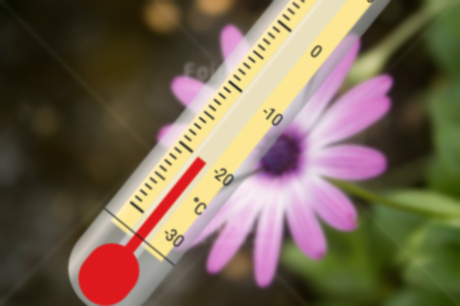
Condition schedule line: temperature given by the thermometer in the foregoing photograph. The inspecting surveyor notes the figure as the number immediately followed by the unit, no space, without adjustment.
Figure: -20°C
